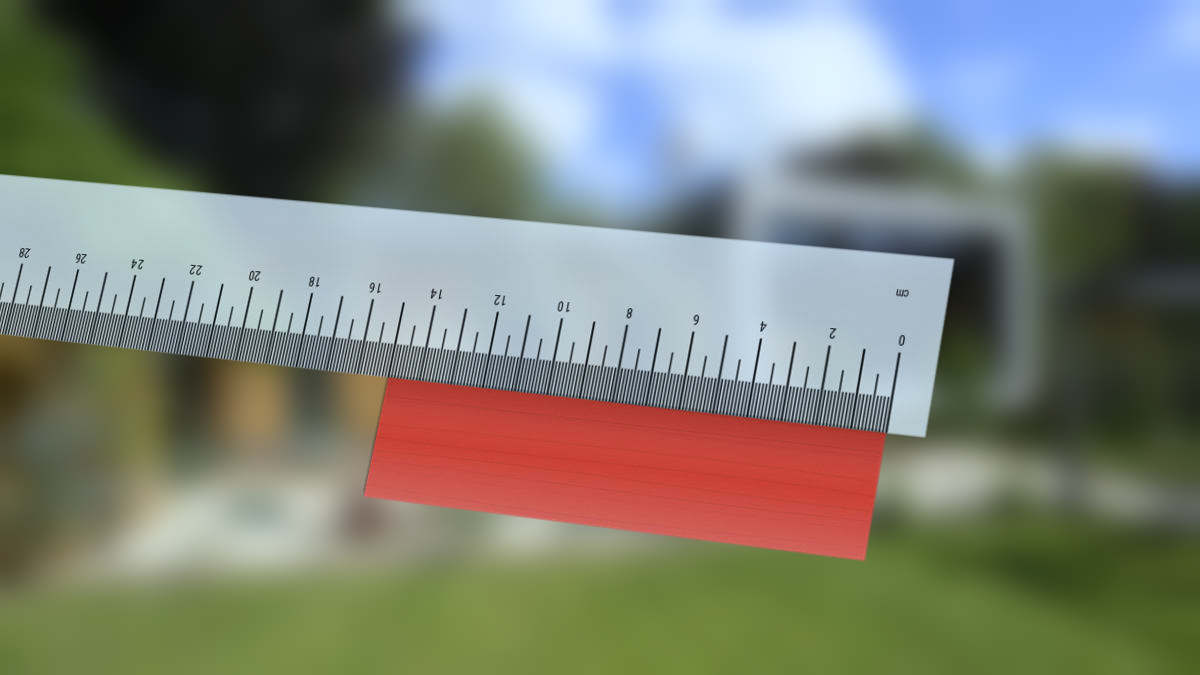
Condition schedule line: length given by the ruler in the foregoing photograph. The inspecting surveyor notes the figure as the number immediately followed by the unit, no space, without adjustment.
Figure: 15cm
